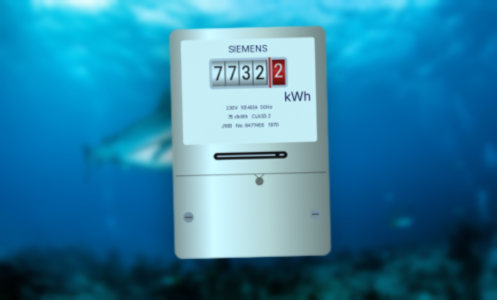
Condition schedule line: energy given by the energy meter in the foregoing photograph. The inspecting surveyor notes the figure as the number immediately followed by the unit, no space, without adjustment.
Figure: 7732.2kWh
